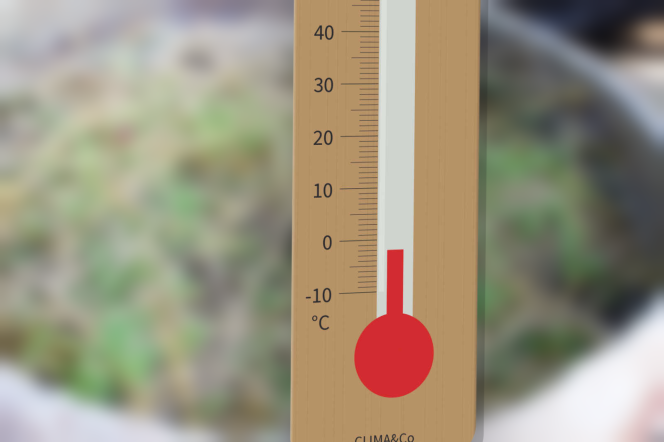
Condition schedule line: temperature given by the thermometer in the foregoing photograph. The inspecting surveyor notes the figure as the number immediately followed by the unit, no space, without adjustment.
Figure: -2°C
